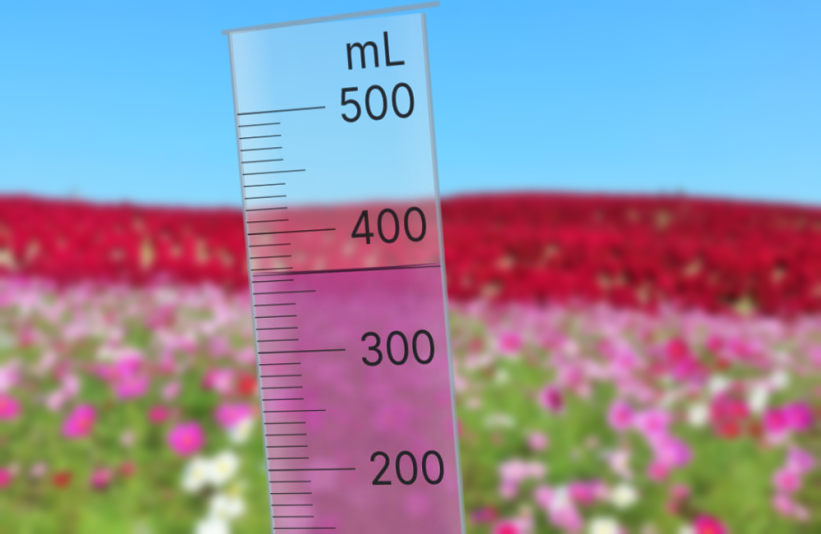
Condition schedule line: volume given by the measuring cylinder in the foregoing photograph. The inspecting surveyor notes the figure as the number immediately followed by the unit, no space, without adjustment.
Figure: 365mL
